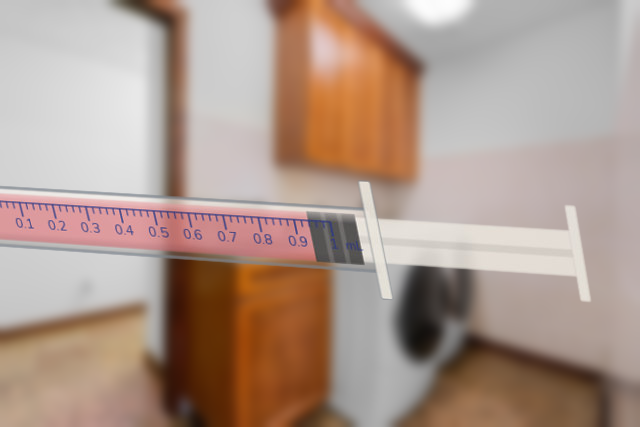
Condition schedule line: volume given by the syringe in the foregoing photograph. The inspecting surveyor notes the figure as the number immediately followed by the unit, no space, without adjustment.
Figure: 0.94mL
